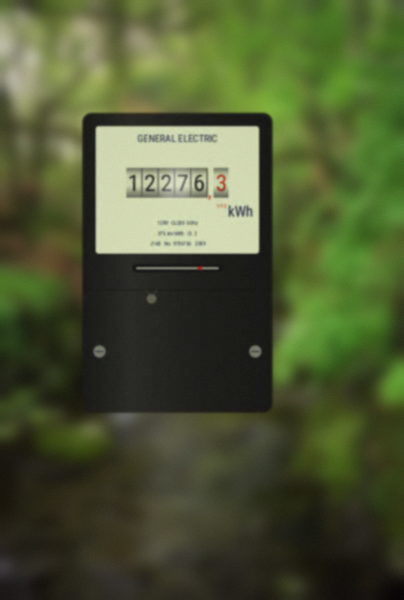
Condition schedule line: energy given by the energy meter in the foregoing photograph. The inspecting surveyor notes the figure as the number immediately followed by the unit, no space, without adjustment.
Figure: 12276.3kWh
